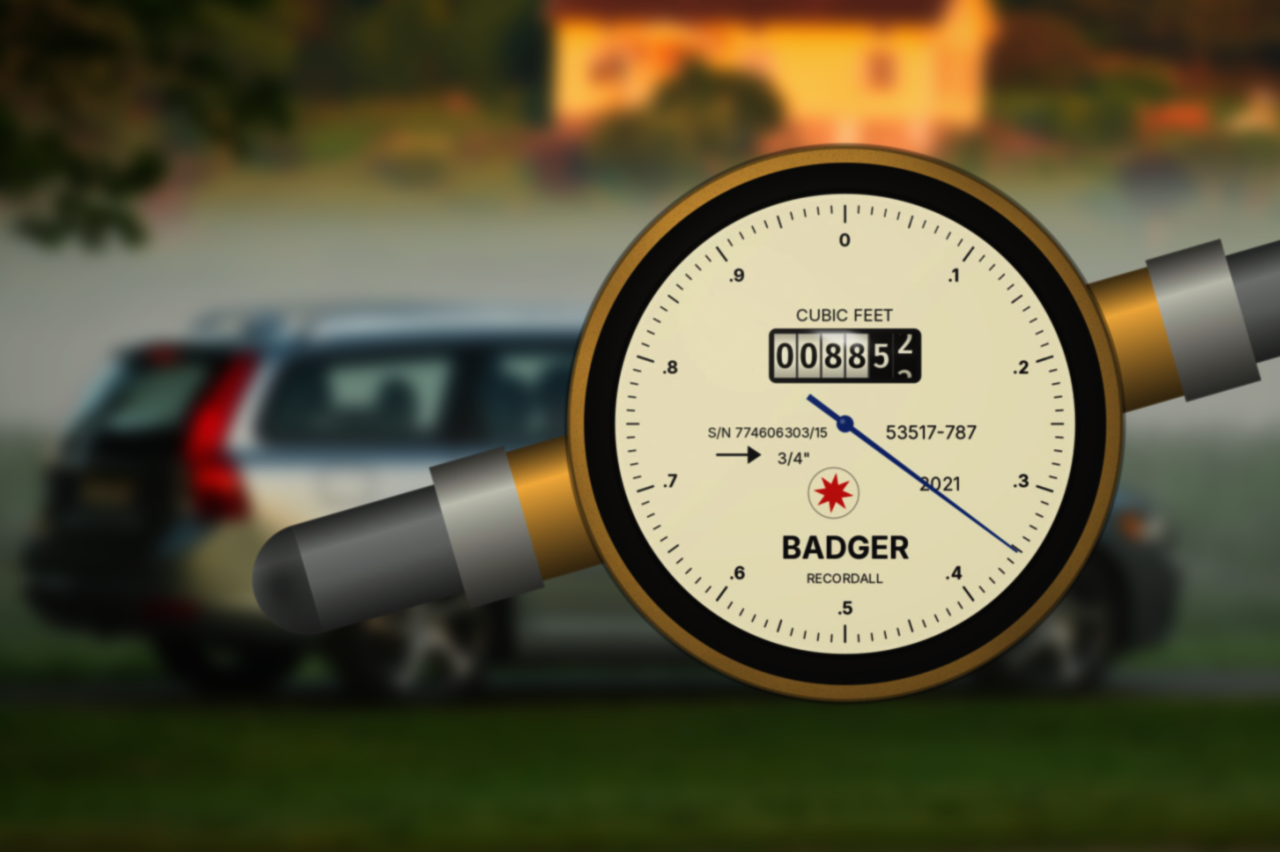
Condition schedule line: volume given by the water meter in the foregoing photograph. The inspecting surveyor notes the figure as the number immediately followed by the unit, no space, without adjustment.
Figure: 8852.35ft³
